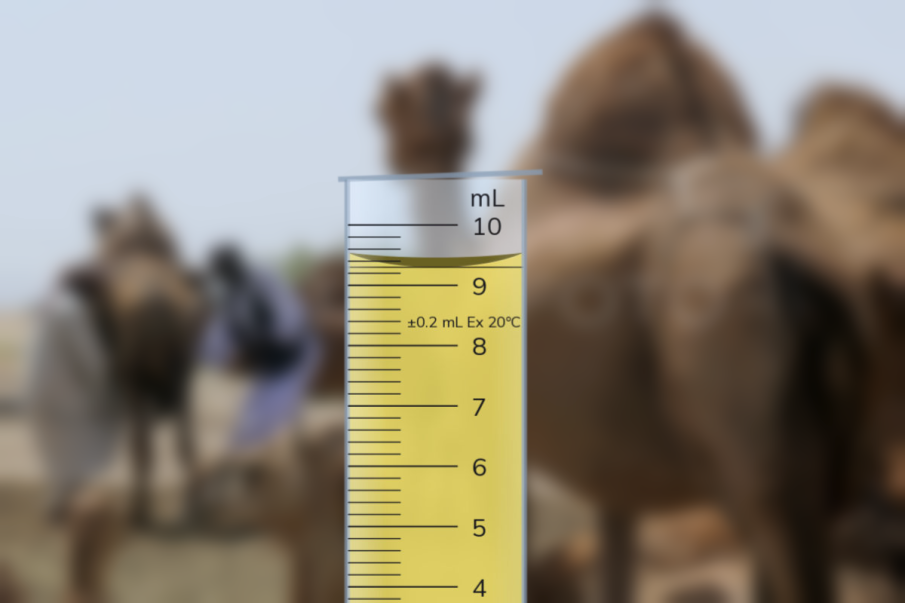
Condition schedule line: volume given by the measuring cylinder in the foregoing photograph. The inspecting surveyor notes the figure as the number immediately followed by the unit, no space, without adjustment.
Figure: 9.3mL
